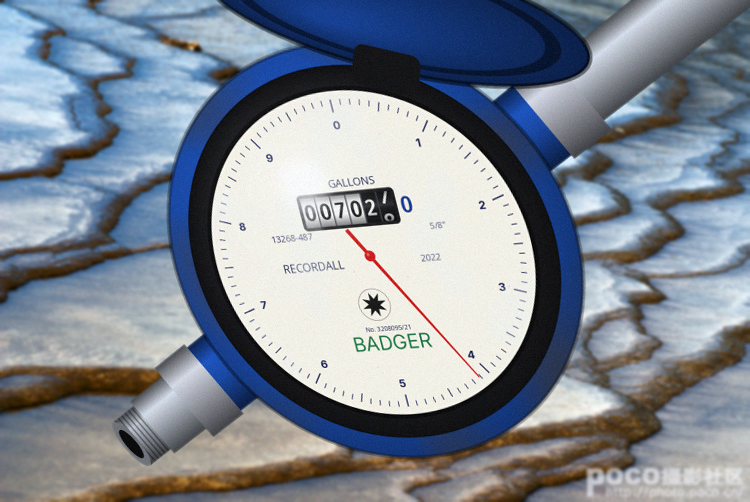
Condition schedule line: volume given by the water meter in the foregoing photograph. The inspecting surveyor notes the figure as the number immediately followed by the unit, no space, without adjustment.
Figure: 70274.1gal
